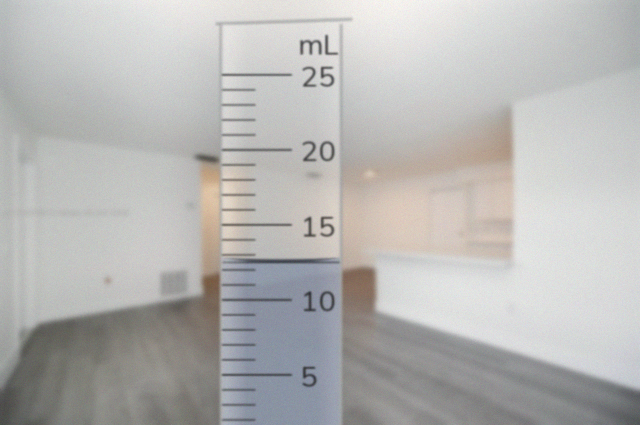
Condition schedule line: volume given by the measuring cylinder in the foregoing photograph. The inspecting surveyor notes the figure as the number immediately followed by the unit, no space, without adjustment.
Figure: 12.5mL
